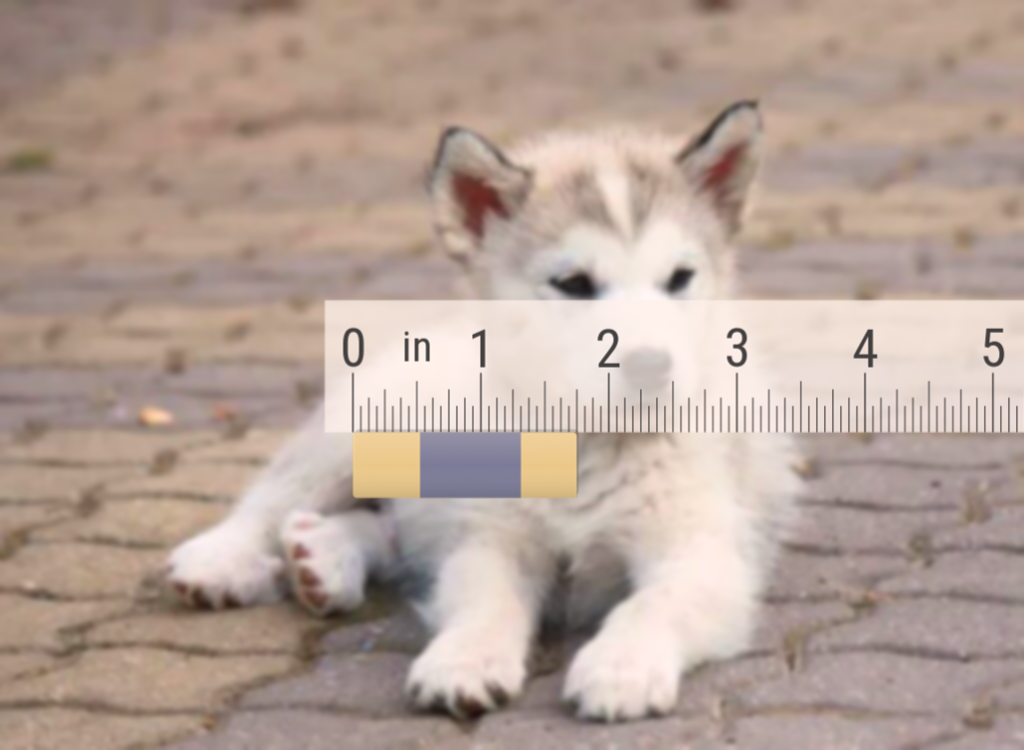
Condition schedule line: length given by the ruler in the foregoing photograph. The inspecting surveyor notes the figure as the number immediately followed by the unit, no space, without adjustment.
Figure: 1.75in
